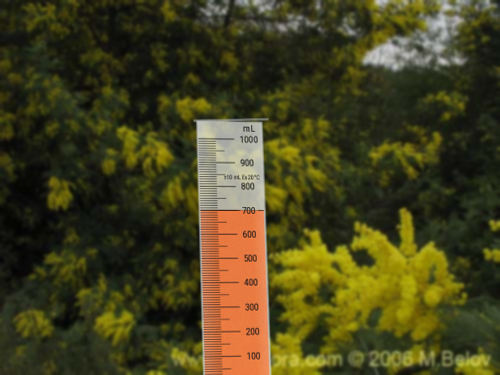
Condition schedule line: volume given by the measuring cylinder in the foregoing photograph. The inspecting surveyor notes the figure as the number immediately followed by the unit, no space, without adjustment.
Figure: 700mL
